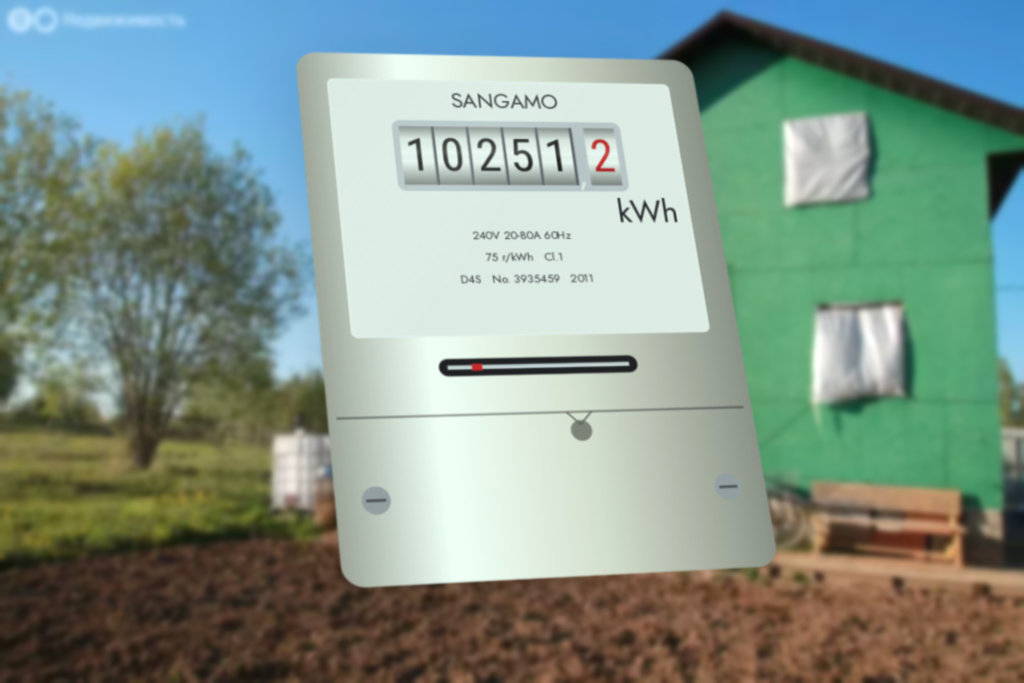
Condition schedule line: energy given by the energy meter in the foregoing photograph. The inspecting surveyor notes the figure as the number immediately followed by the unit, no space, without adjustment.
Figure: 10251.2kWh
